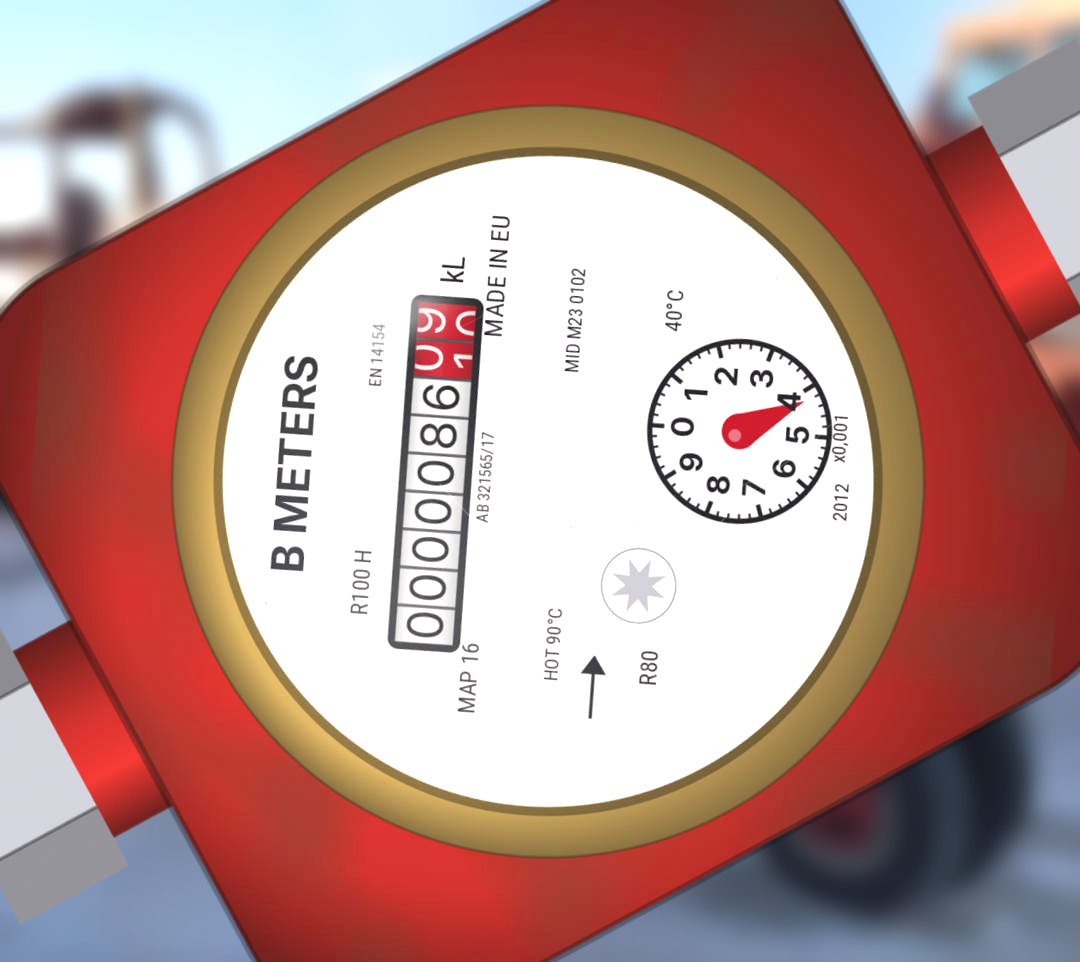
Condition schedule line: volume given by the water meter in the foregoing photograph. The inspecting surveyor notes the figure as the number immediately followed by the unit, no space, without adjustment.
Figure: 86.094kL
